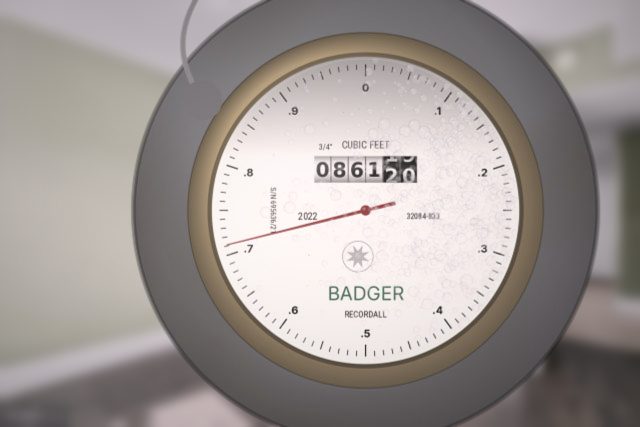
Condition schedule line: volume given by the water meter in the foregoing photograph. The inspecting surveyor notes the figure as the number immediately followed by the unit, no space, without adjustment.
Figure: 86119.71ft³
